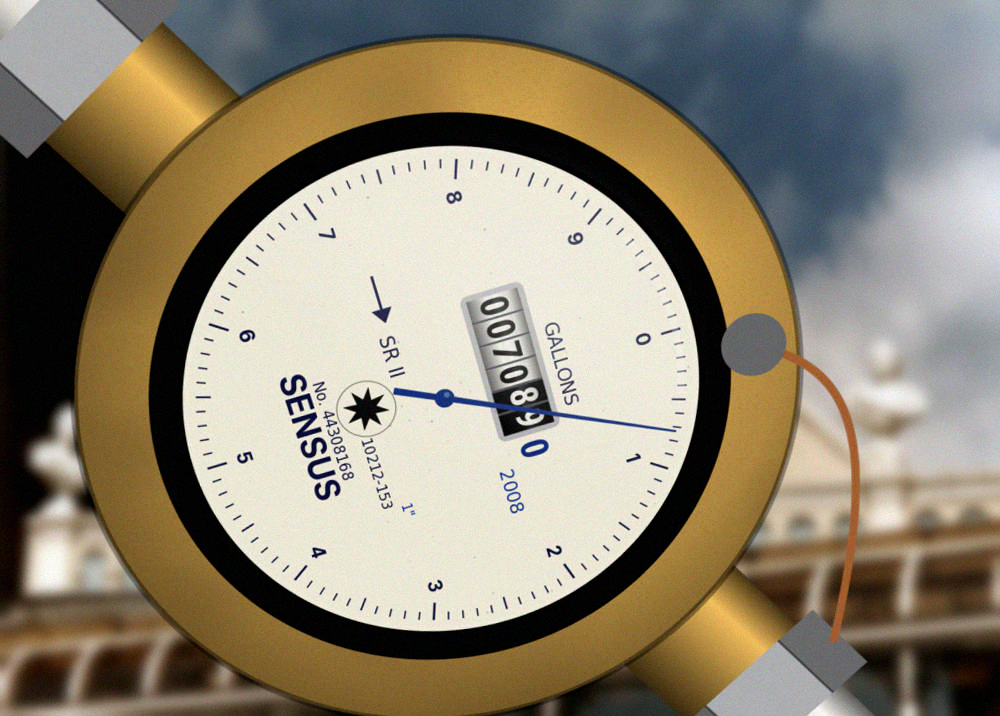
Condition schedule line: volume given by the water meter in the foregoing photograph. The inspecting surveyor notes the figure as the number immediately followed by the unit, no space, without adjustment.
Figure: 70890.7gal
